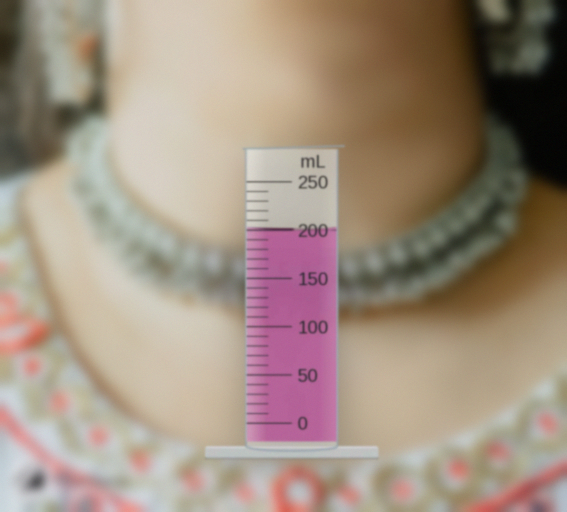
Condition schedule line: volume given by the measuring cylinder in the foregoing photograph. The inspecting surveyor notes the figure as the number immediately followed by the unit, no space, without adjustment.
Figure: 200mL
